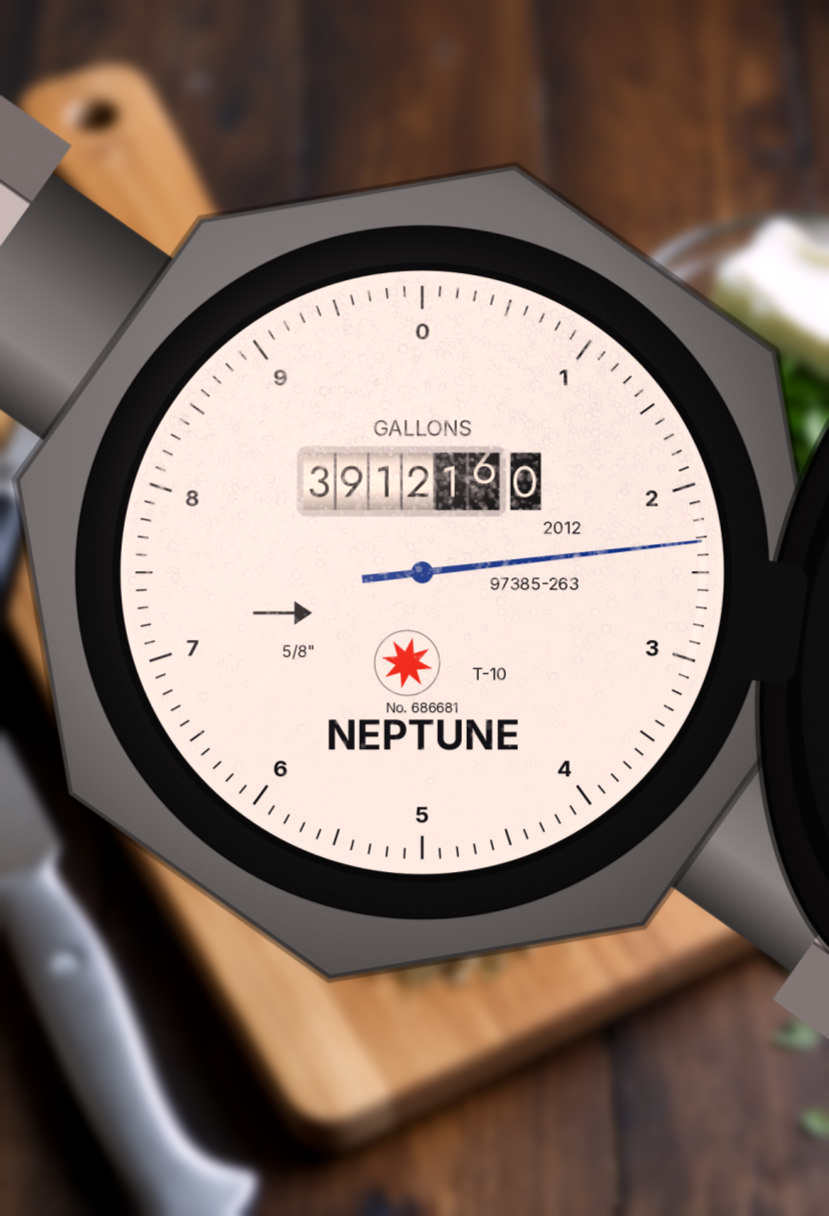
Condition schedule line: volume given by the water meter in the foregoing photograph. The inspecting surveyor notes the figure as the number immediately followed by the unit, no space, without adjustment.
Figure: 3912162.3gal
